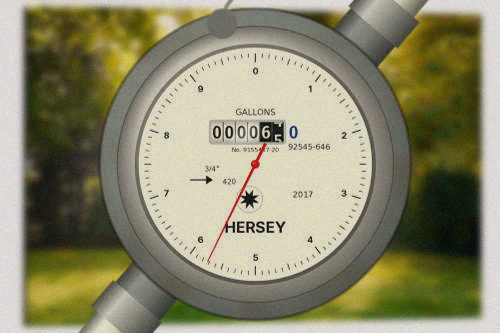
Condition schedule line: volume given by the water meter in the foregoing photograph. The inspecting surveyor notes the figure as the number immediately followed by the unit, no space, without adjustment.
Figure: 645.7gal
